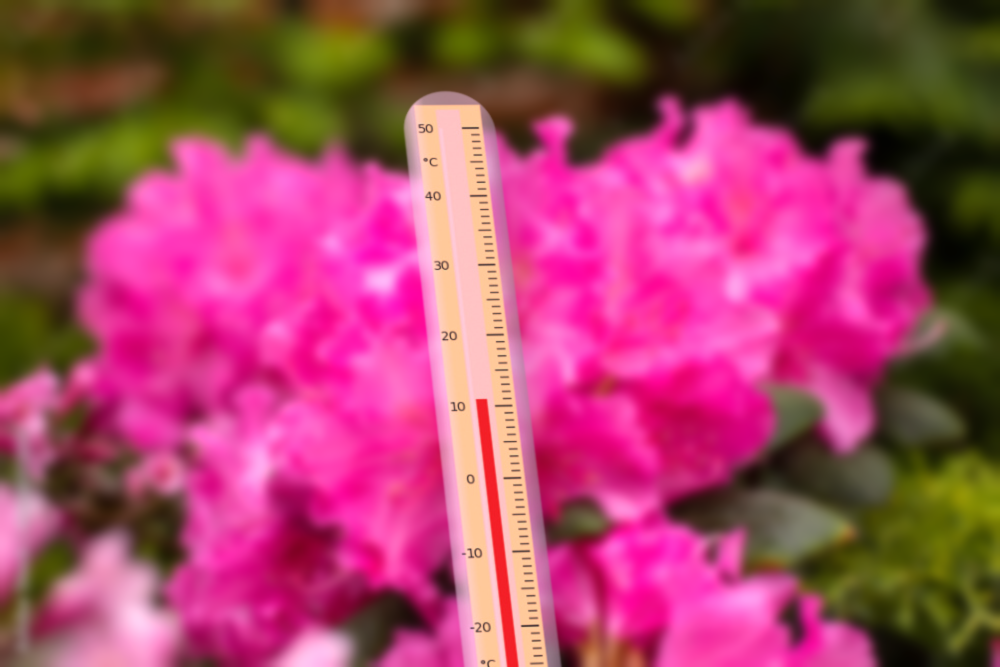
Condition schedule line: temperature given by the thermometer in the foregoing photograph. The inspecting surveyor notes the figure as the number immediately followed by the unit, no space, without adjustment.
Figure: 11°C
